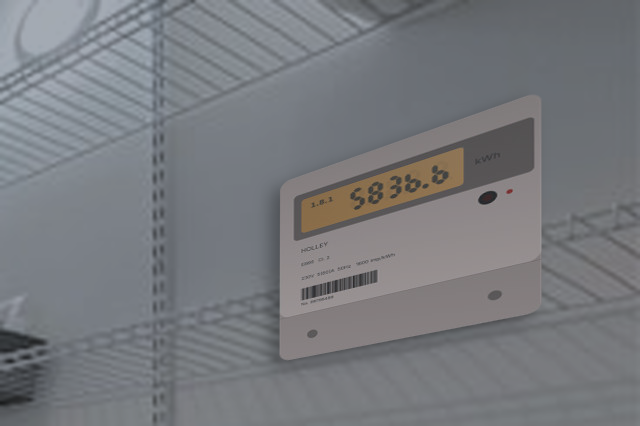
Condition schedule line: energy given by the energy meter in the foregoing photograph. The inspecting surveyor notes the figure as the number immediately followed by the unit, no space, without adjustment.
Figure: 5836.6kWh
